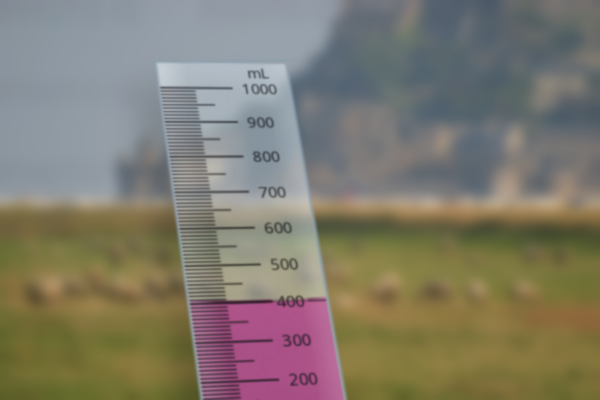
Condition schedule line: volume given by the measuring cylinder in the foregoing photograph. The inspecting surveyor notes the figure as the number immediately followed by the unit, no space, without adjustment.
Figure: 400mL
